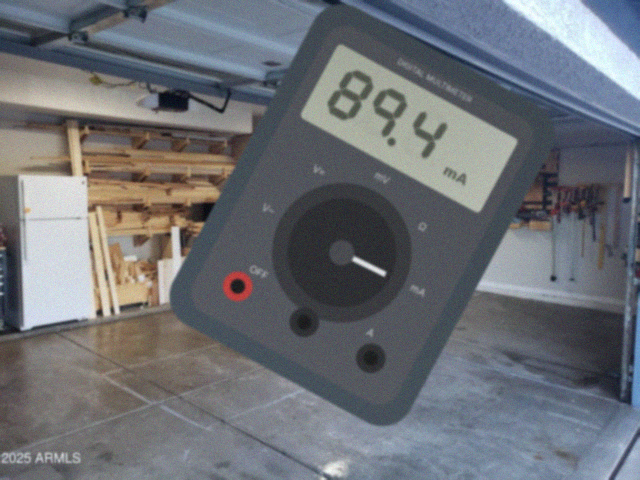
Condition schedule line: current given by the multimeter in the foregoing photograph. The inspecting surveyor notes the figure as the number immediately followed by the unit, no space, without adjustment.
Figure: 89.4mA
